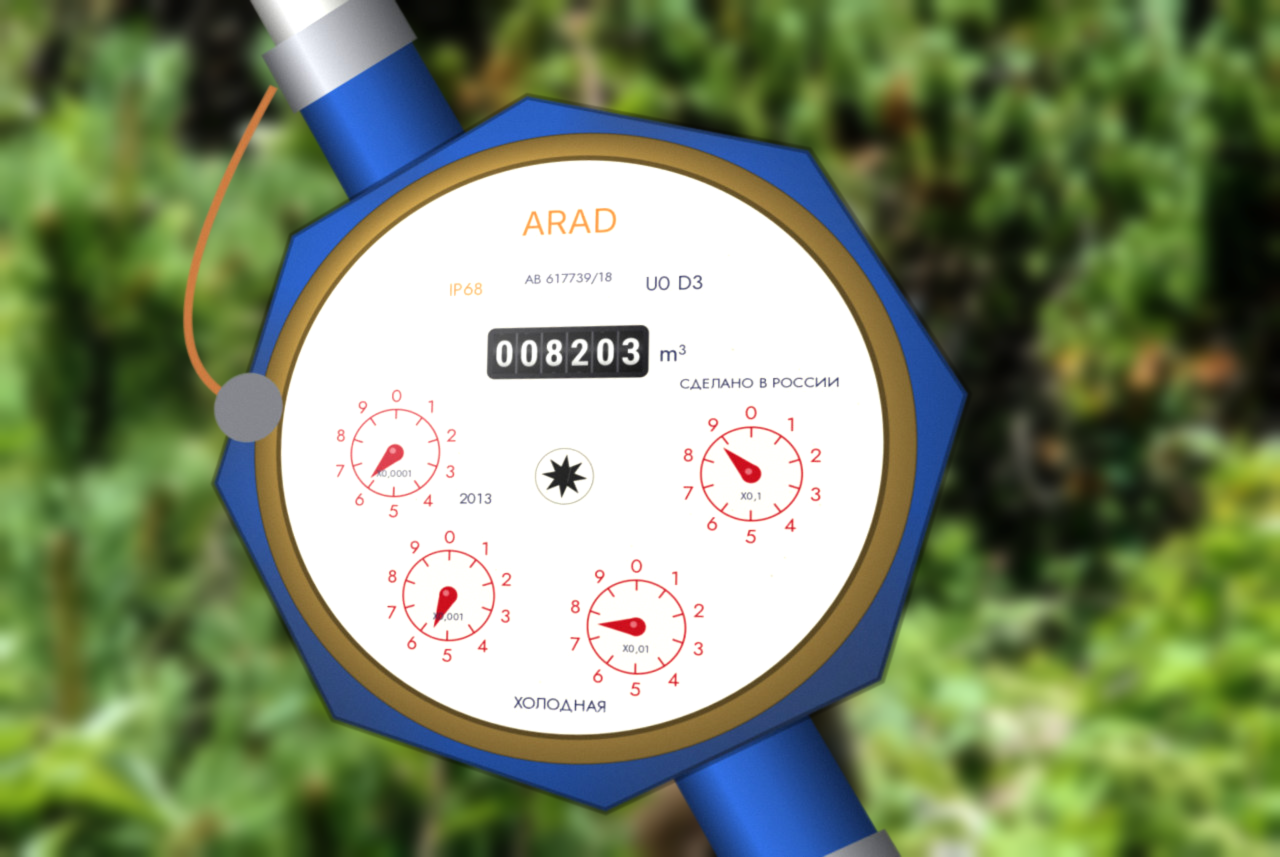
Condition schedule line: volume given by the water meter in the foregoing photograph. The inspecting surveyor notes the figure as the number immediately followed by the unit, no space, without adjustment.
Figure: 8203.8756m³
